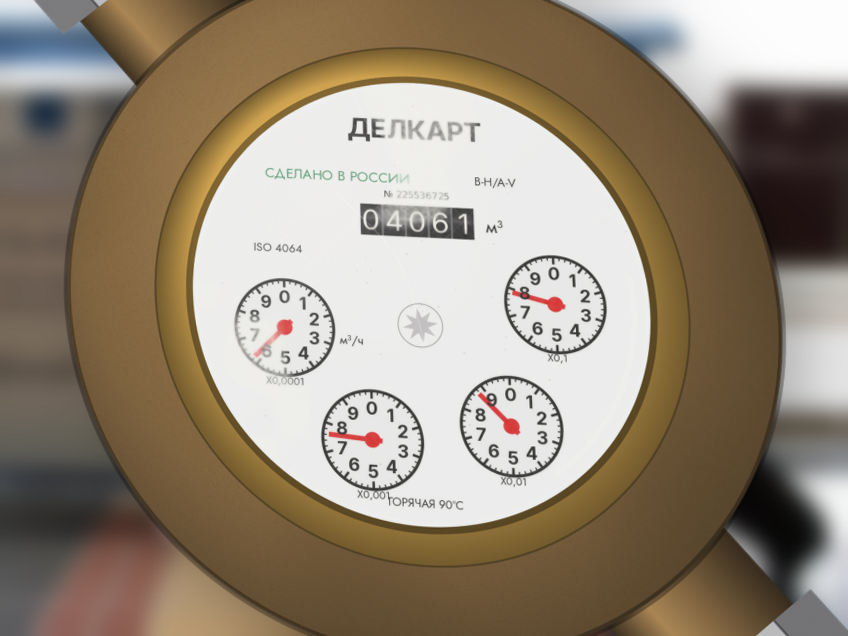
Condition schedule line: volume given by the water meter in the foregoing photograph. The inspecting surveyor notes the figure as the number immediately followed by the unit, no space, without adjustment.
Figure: 4061.7876m³
